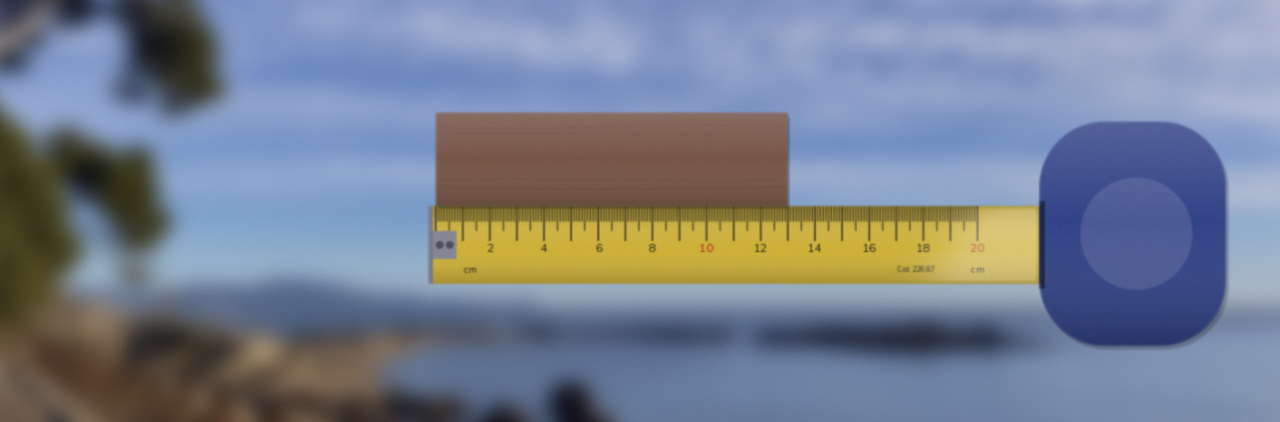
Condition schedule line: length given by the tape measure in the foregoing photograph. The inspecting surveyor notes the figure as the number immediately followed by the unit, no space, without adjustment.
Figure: 13cm
